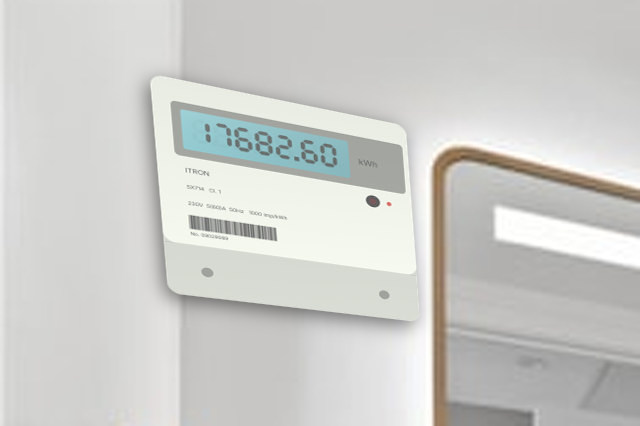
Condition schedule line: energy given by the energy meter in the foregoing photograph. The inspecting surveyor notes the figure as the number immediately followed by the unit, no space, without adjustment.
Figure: 17682.60kWh
